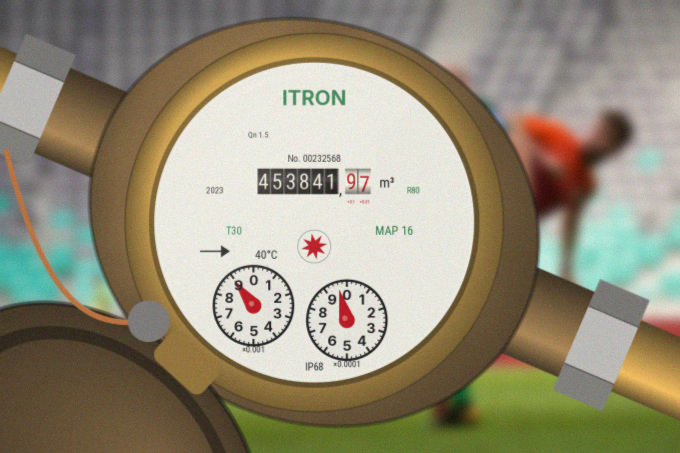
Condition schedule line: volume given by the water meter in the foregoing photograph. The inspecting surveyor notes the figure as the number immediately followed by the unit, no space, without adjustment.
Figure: 453841.9689m³
